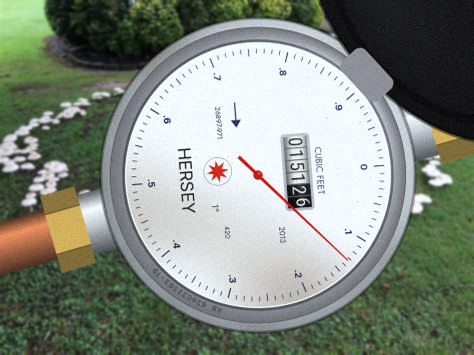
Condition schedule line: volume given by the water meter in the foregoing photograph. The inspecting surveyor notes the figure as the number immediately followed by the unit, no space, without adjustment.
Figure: 15126.13ft³
